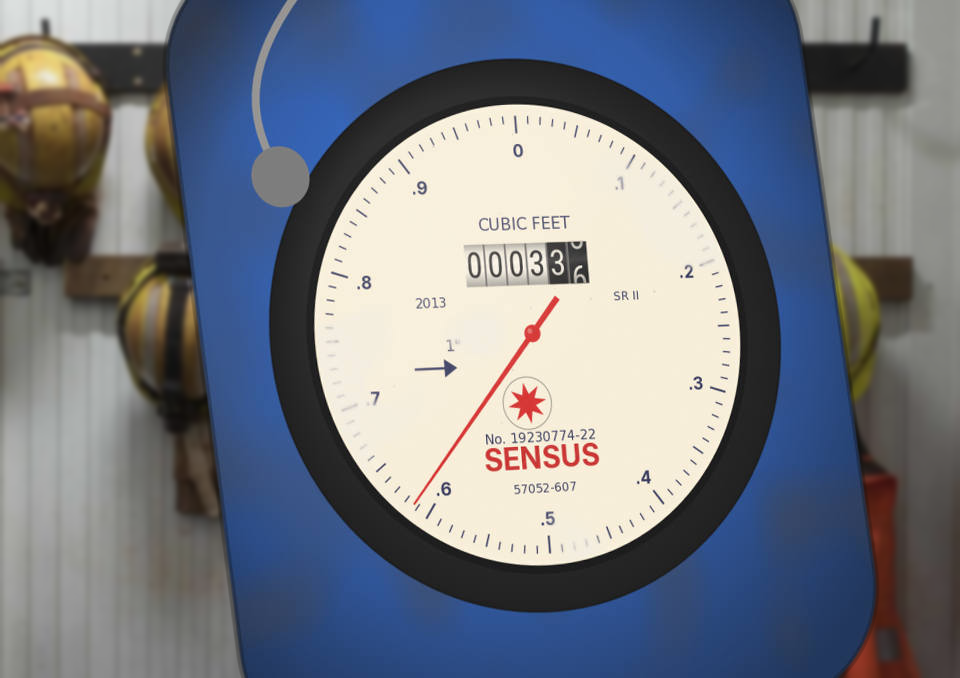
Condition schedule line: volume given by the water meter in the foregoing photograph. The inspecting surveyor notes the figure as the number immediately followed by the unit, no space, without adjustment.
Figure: 335.61ft³
